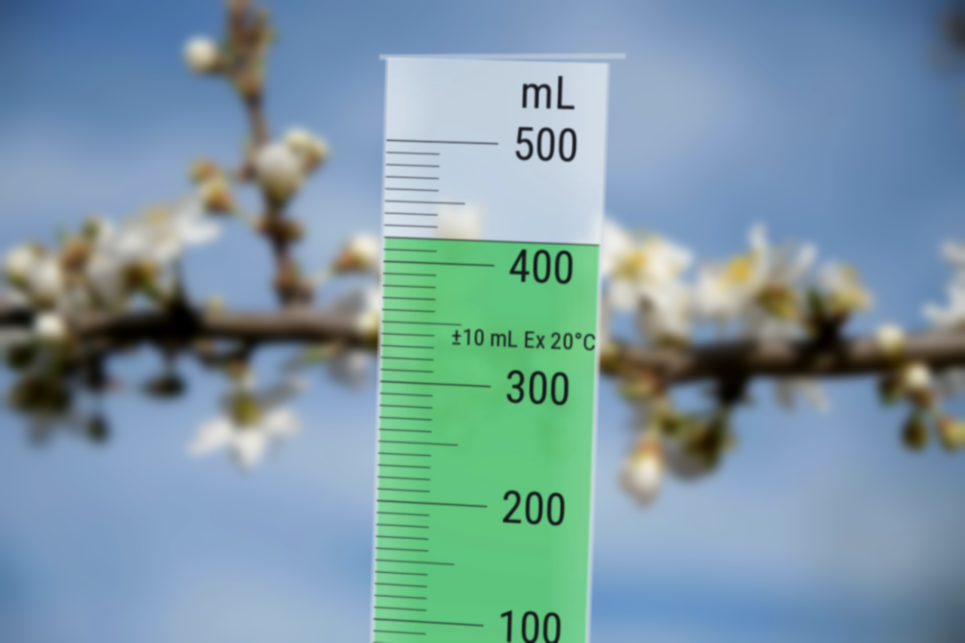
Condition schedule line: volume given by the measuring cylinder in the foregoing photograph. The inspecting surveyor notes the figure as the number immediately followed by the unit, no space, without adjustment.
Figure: 420mL
